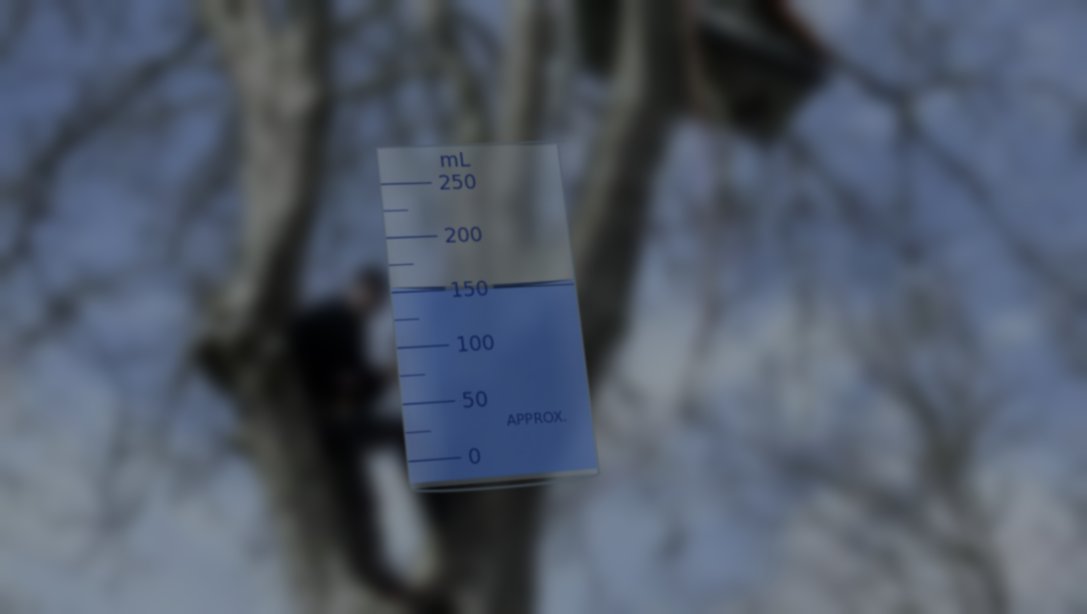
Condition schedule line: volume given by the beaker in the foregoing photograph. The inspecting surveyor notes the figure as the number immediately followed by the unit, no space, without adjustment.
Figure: 150mL
